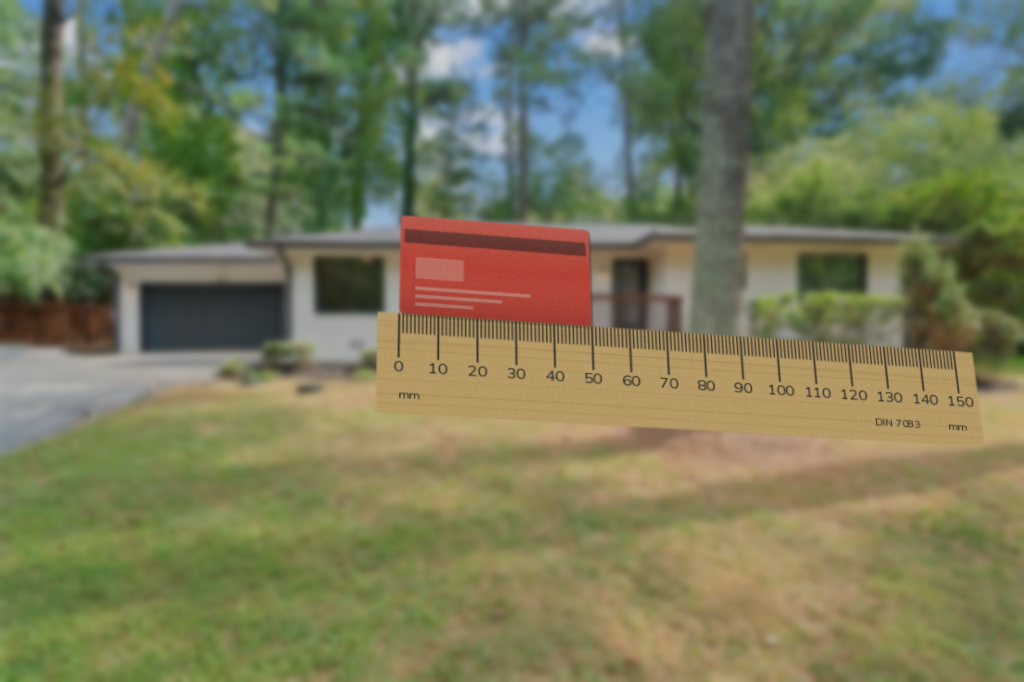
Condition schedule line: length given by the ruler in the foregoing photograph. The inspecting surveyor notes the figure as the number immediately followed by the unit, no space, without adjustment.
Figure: 50mm
